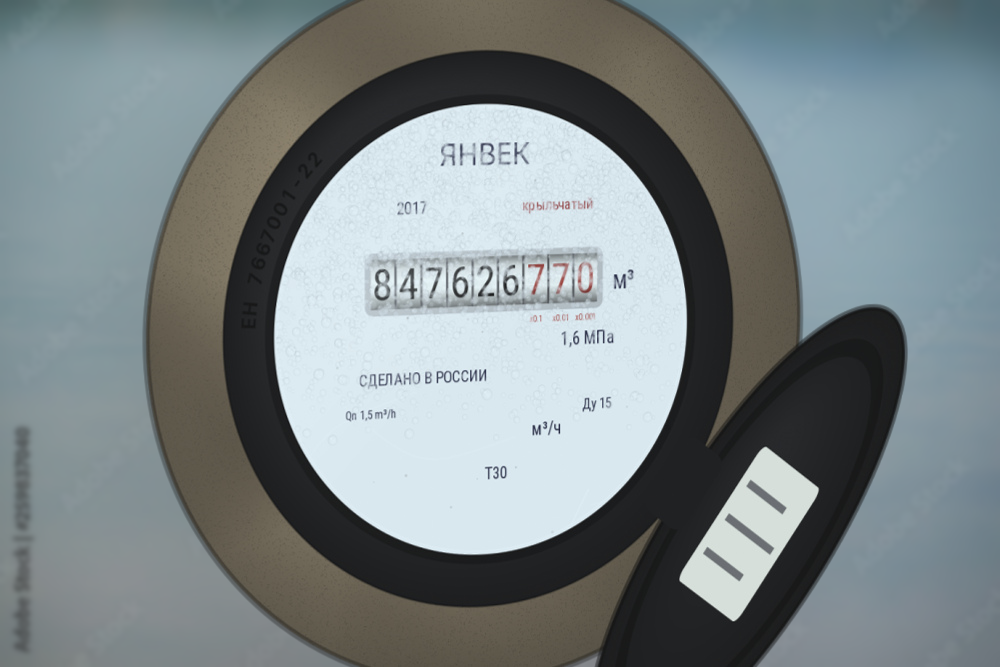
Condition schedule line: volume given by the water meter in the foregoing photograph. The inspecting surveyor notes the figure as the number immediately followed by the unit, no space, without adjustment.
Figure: 847626.770m³
